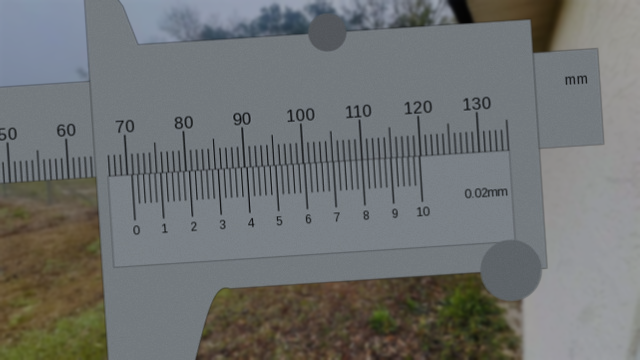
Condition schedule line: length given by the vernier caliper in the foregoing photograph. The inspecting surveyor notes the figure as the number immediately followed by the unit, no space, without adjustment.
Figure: 70.8mm
